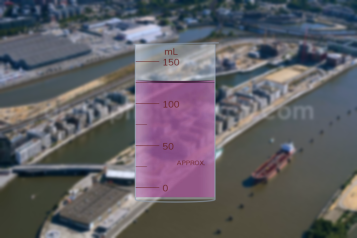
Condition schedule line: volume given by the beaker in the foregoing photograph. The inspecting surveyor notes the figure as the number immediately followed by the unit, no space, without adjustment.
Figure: 125mL
